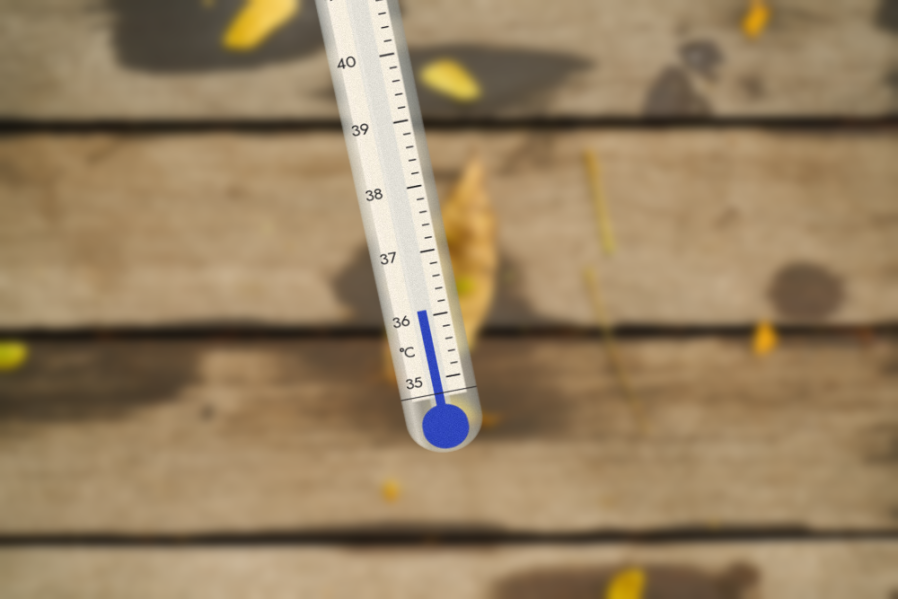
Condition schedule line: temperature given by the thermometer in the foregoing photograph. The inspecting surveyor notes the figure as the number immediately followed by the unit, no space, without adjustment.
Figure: 36.1°C
